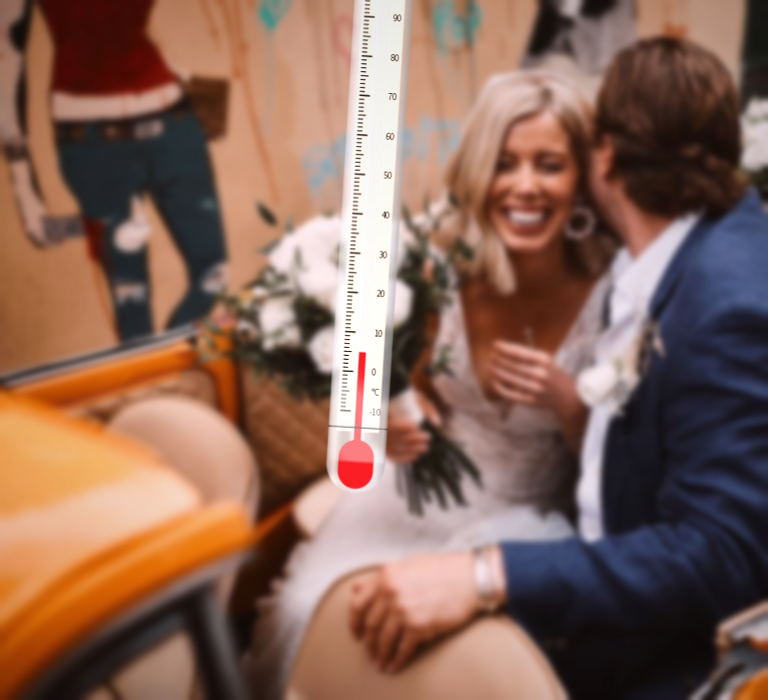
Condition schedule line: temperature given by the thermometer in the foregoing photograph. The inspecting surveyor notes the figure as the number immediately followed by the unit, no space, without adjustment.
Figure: 5°C
